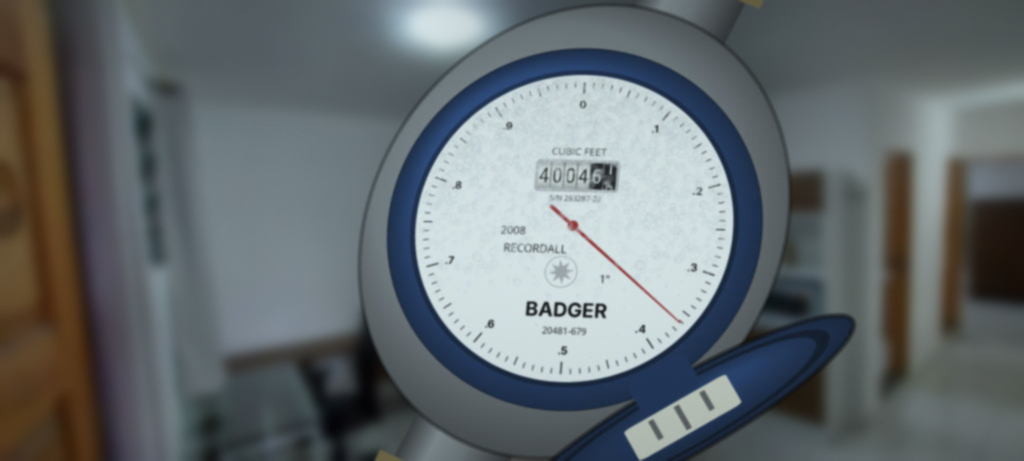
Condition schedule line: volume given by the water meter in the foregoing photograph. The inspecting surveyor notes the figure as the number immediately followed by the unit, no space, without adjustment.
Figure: 400461.36ft³
